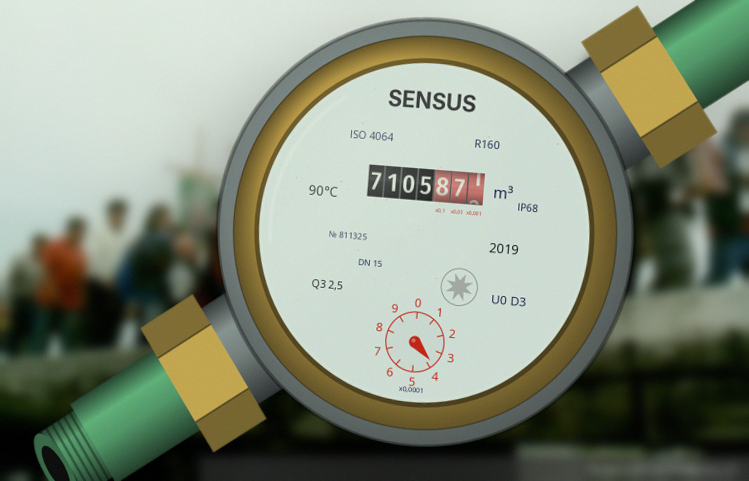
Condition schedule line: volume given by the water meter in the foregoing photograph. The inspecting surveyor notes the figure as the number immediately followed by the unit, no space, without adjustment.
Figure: 7105.8713m³
